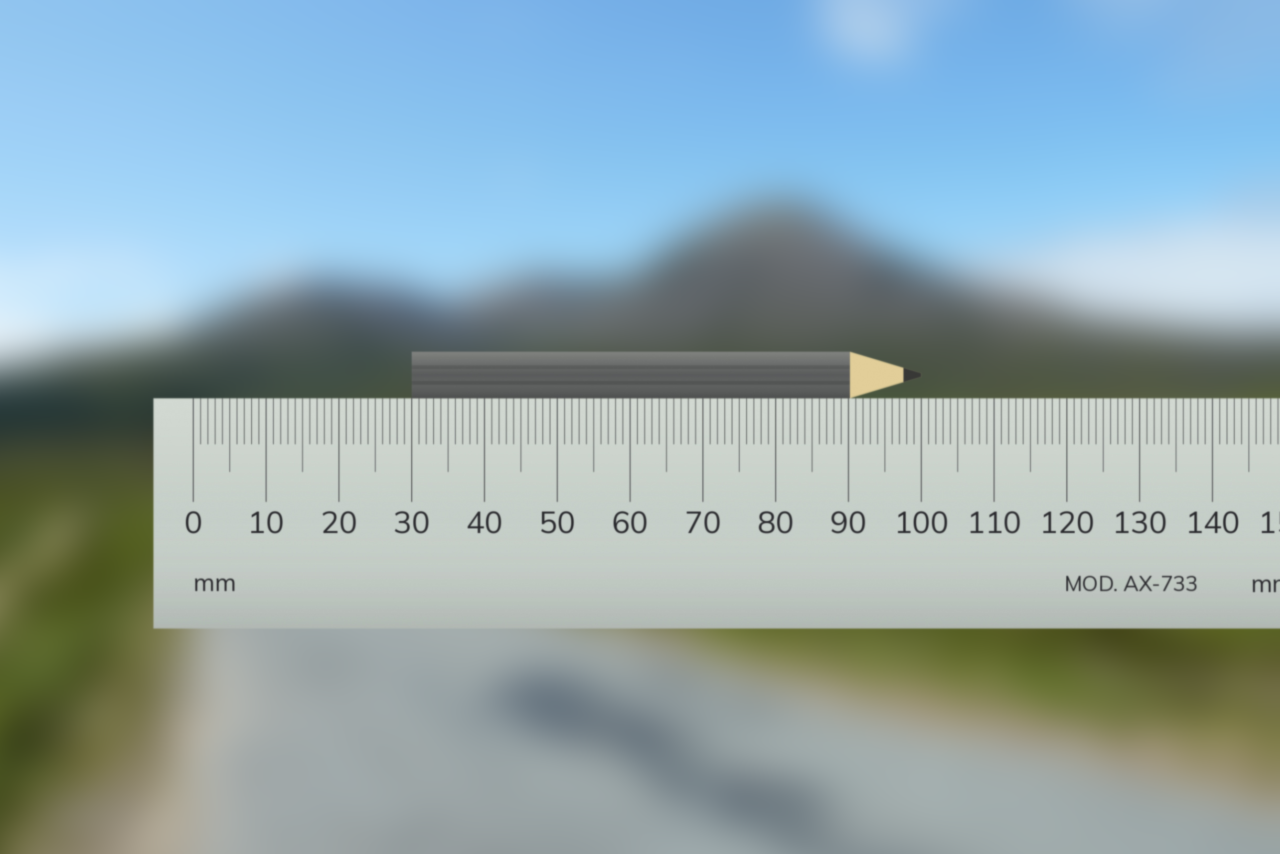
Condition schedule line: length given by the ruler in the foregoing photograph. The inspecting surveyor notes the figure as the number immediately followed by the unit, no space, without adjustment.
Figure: 70mm
